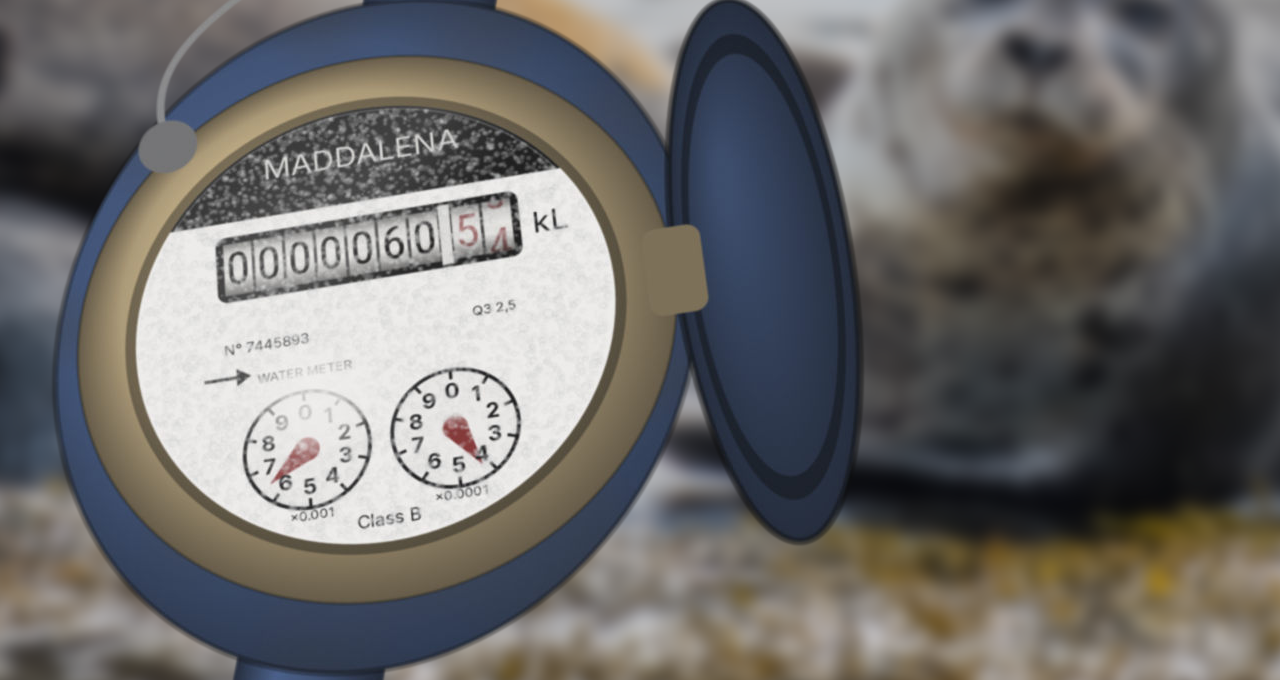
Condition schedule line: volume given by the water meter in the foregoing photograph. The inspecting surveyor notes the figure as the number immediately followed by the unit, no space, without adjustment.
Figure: 60.5364kL
